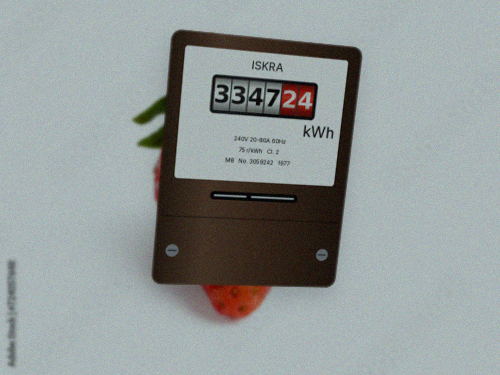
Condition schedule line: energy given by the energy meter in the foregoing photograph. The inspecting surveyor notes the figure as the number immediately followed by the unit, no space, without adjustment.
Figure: 3347.24kWh
